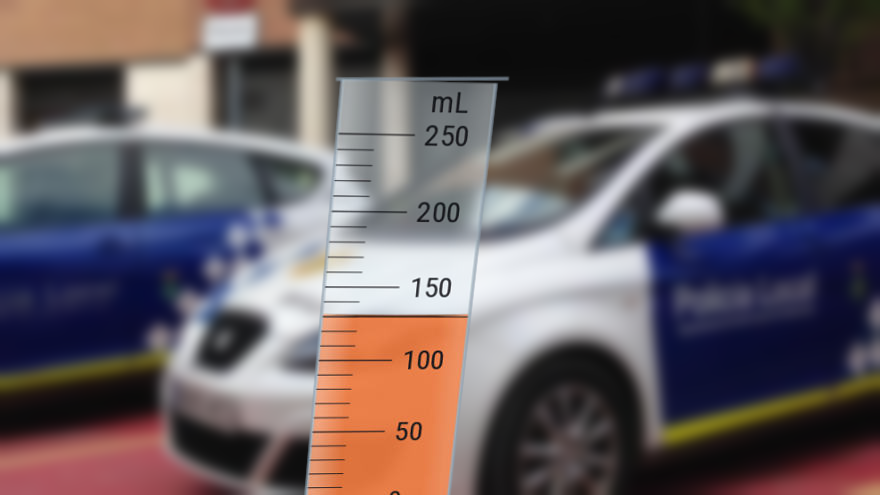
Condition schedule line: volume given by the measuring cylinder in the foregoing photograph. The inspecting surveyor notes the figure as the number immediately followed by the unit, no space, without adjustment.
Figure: 130mL
